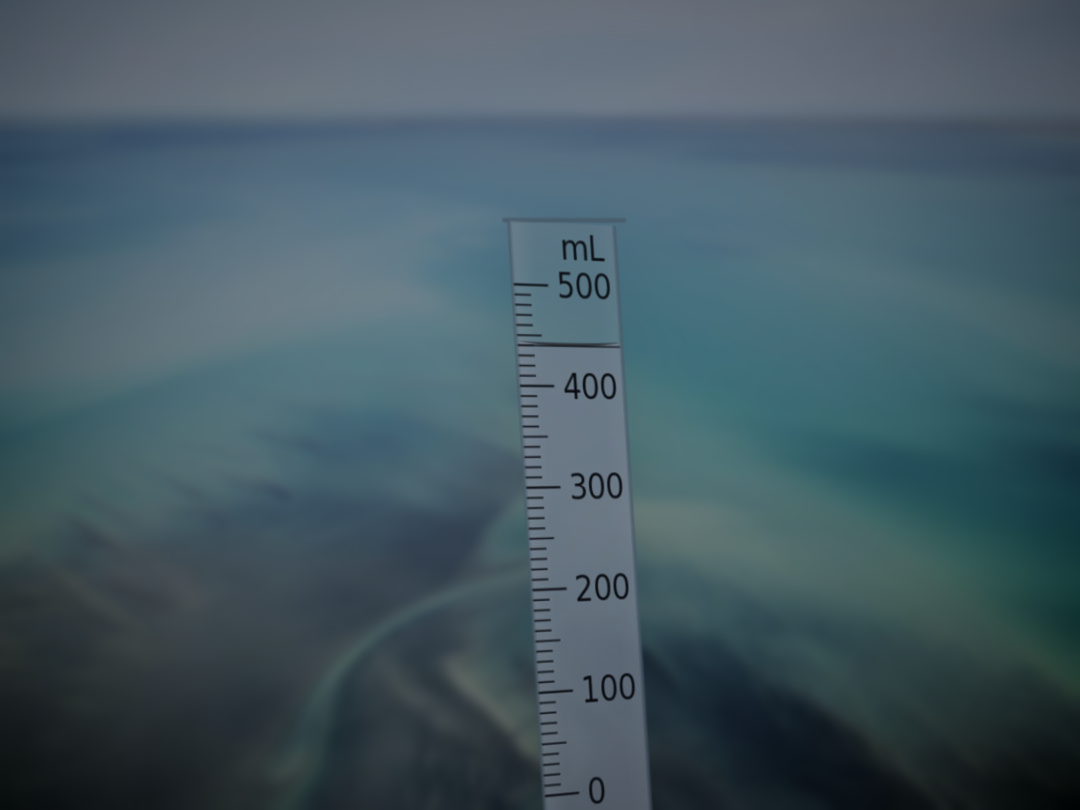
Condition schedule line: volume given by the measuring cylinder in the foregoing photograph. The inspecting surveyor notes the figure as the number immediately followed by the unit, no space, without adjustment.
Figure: 440mL
